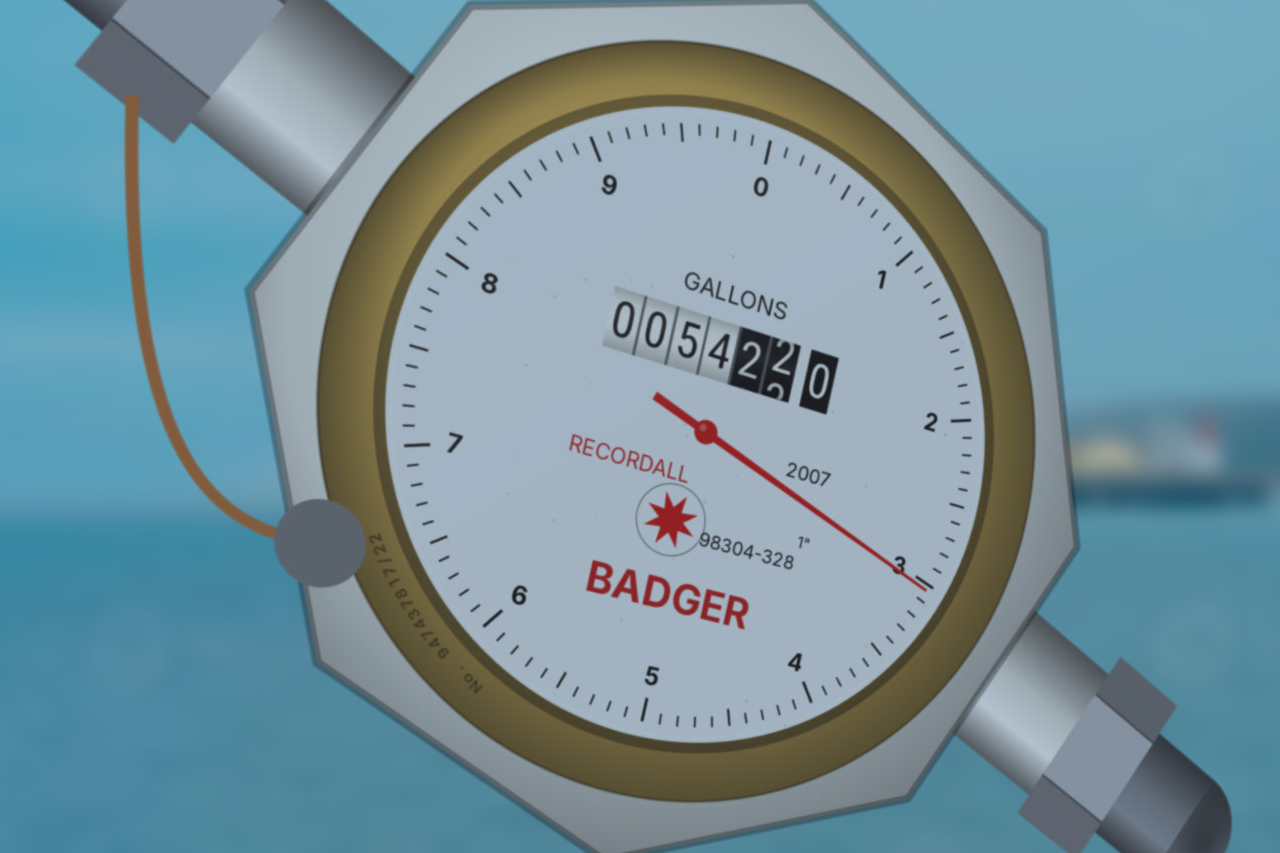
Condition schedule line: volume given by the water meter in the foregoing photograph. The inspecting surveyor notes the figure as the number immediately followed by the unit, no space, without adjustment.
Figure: 54223.0gal
